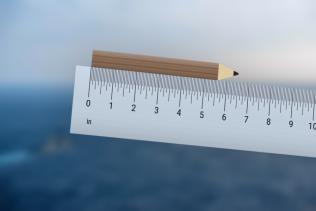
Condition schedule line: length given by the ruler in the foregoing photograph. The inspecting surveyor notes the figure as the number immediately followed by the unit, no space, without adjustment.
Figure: 6.5in
